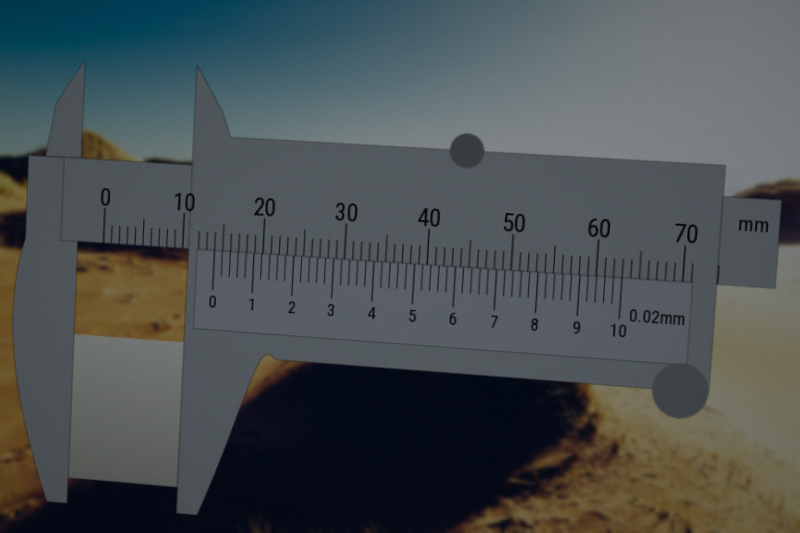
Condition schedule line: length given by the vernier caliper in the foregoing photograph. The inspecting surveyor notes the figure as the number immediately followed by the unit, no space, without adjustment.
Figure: 14.0mm
